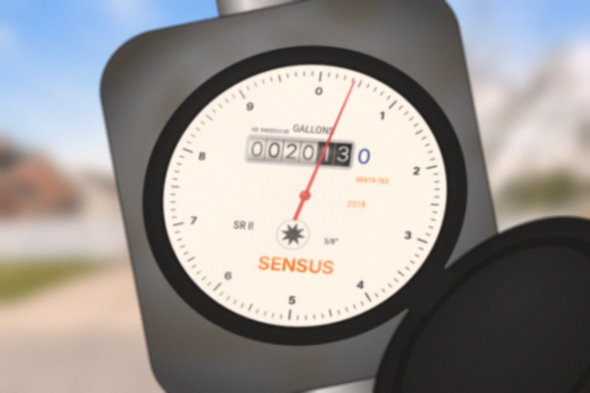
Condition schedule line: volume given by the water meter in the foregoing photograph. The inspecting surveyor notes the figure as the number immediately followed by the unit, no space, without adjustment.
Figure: 20130.4gal
